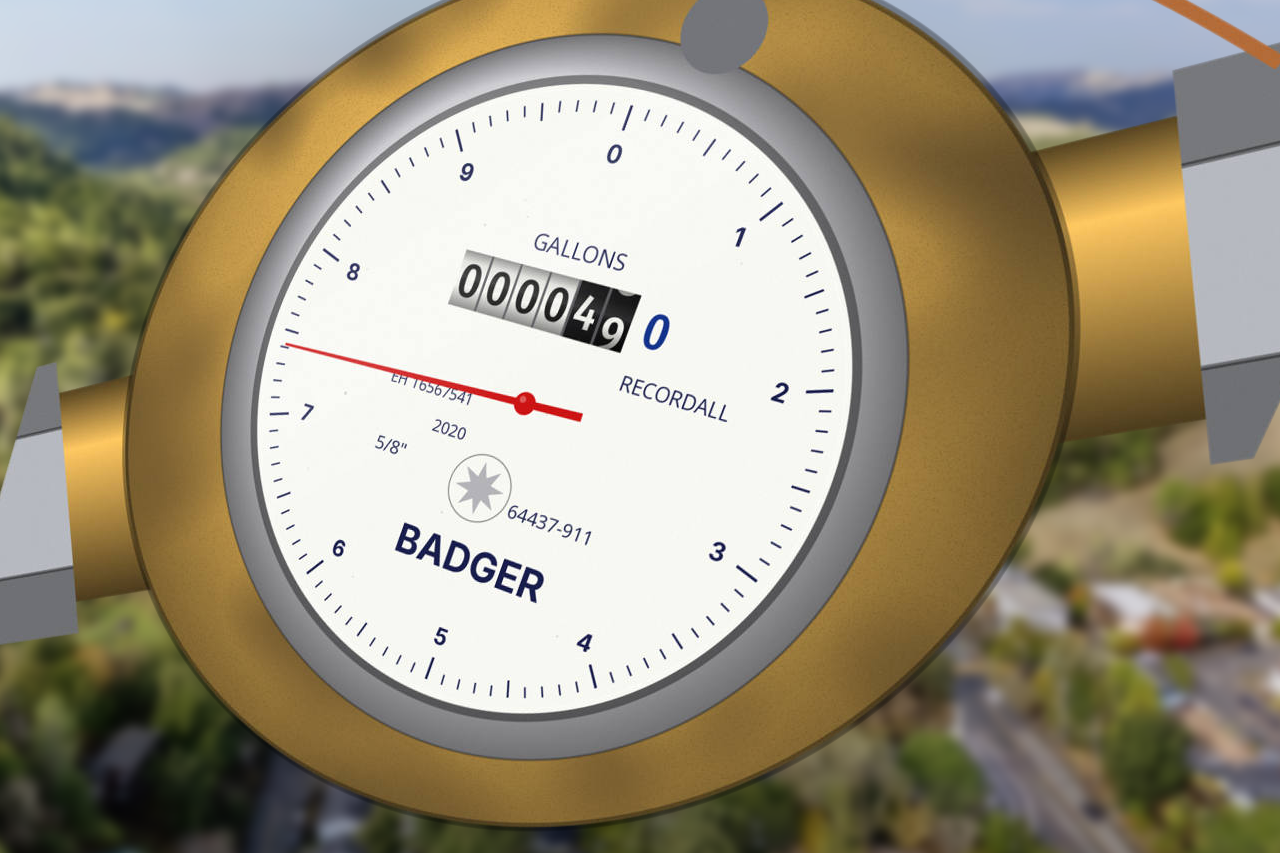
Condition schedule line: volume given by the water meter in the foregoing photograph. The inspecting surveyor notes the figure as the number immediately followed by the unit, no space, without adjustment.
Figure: 487.4gal
